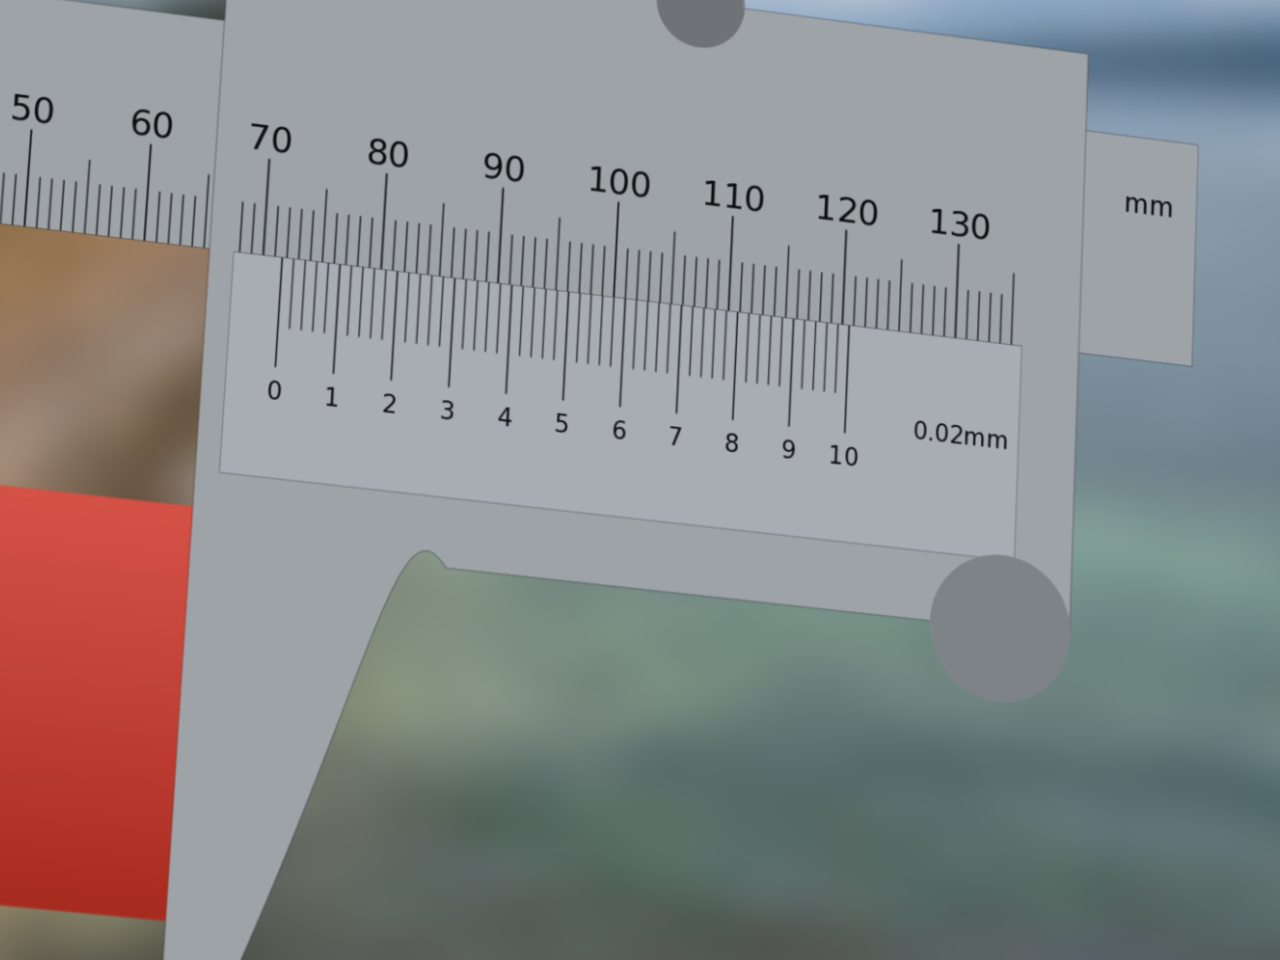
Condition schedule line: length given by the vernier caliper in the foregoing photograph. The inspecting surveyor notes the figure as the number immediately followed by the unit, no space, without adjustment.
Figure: 71.6mm
